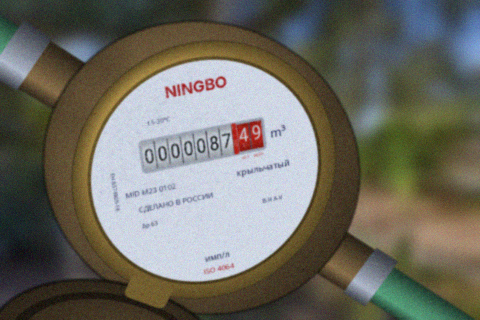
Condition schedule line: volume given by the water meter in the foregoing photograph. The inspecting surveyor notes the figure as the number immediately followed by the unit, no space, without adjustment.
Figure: 87.49m³
